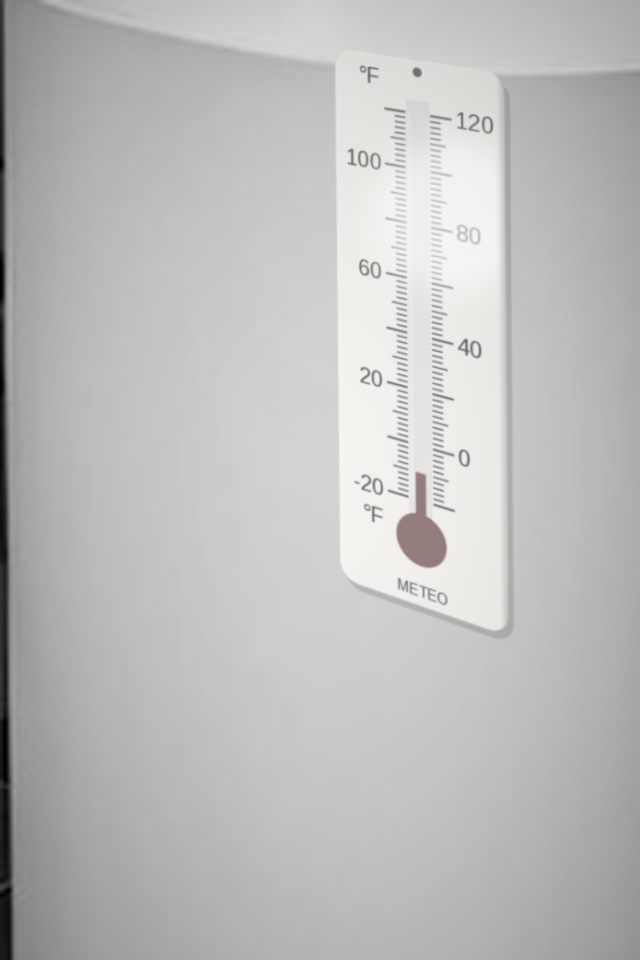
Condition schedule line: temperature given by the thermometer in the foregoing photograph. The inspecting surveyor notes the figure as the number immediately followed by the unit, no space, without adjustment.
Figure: -10°F
